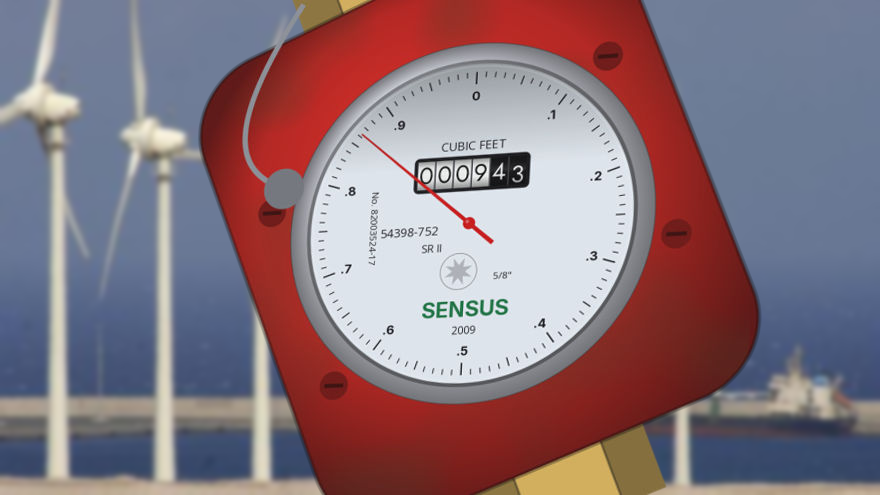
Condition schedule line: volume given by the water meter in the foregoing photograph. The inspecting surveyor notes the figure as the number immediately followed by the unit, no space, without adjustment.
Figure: 942.86ft³
